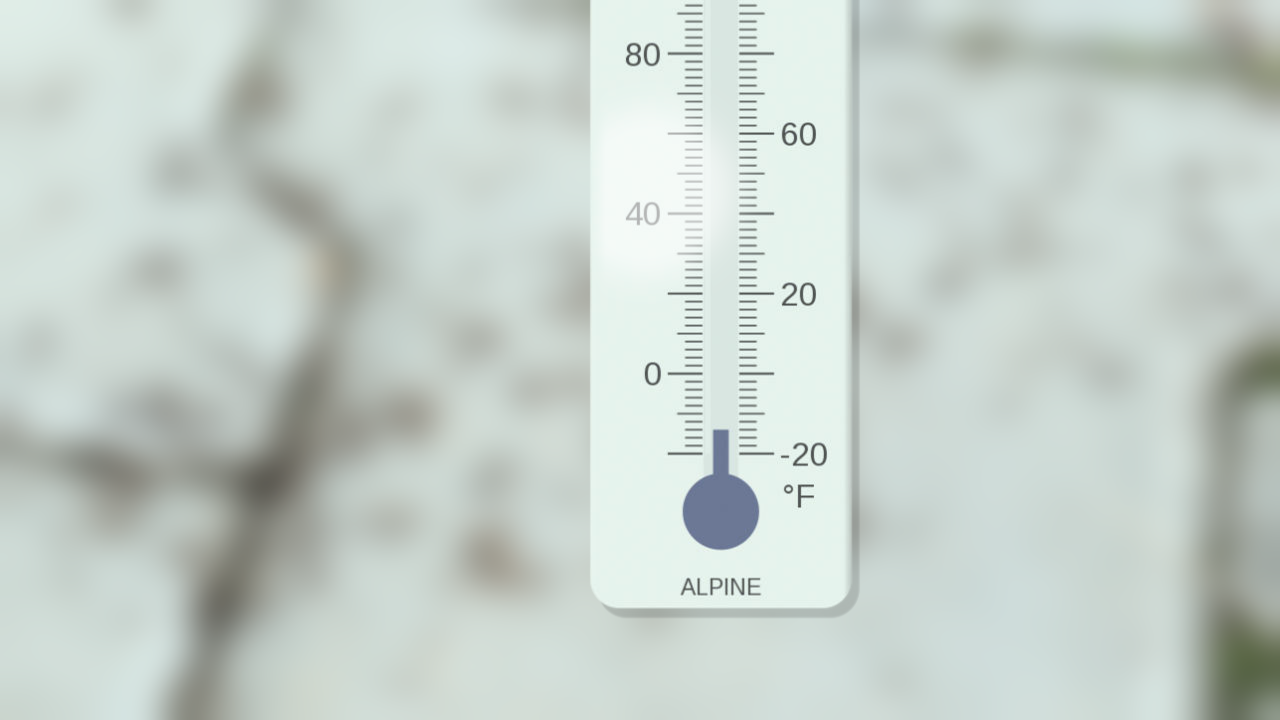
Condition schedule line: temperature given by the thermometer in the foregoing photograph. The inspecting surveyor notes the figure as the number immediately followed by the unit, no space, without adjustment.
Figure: -14°F
